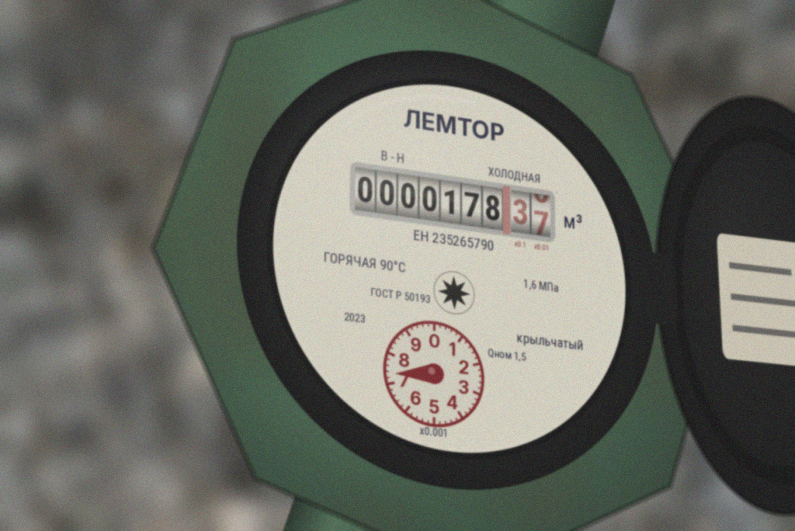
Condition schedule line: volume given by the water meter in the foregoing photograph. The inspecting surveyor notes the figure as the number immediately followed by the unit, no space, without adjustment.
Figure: 178.367m³
